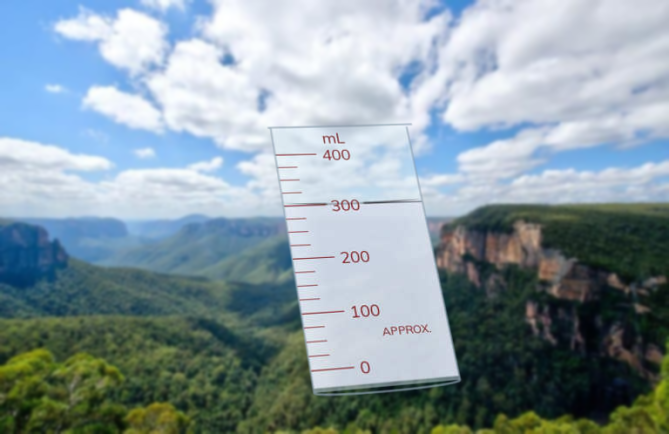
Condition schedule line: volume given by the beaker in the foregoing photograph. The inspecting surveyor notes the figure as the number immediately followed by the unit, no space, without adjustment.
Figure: 300mL
